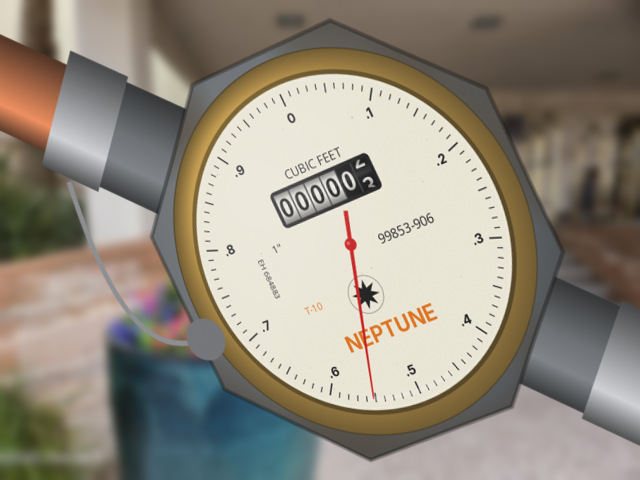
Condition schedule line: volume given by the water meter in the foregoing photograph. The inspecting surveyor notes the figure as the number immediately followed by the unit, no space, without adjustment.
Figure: 2.55ft³
